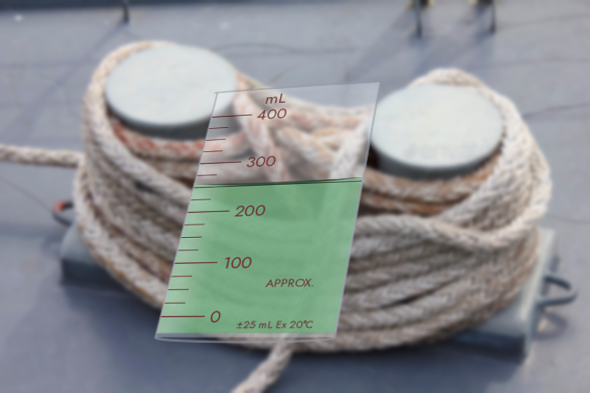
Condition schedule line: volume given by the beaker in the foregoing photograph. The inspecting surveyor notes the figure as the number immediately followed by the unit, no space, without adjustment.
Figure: 250mL
